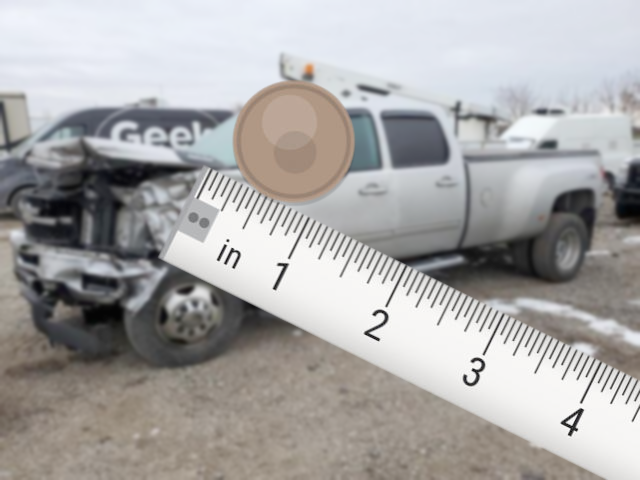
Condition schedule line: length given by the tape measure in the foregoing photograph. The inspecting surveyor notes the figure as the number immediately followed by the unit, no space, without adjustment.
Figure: 1.125in
